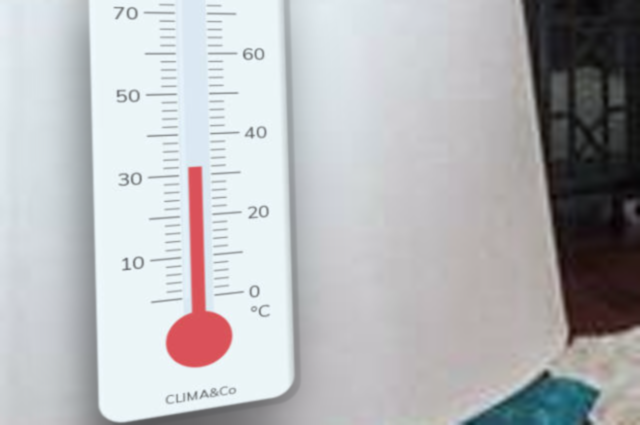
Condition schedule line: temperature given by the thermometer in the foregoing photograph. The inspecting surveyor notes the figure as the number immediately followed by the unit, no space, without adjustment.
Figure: 32°C
